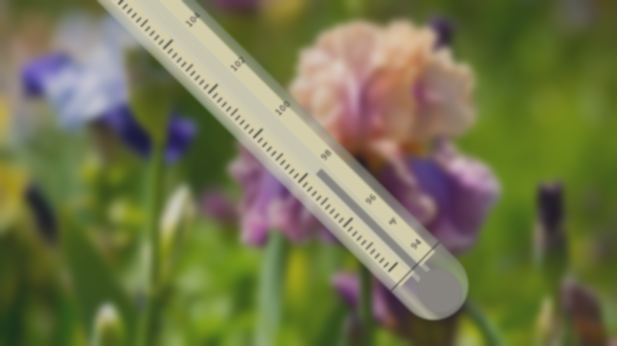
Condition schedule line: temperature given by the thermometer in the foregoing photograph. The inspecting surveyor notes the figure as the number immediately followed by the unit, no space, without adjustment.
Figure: 97.8°F
